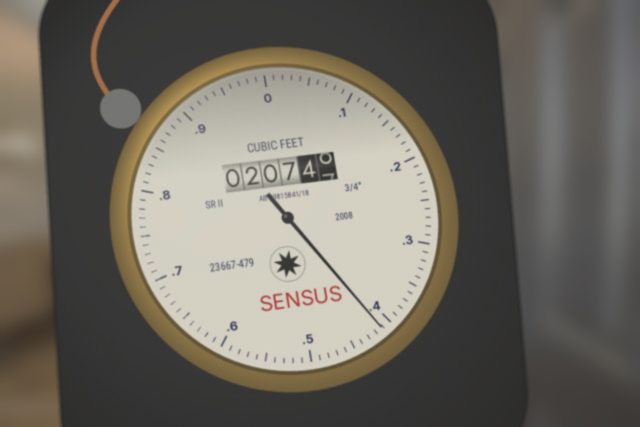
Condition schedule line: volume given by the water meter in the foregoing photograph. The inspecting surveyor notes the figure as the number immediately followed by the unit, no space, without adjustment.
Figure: 20746.41ft³
